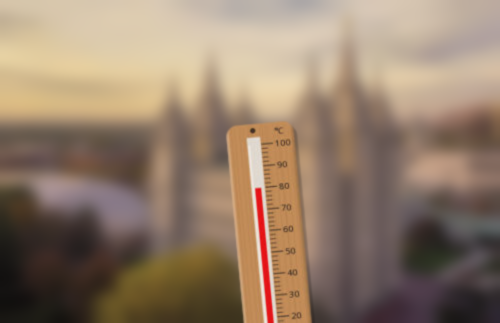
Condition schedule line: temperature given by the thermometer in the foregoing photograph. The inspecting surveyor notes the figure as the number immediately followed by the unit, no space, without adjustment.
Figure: 80°C
